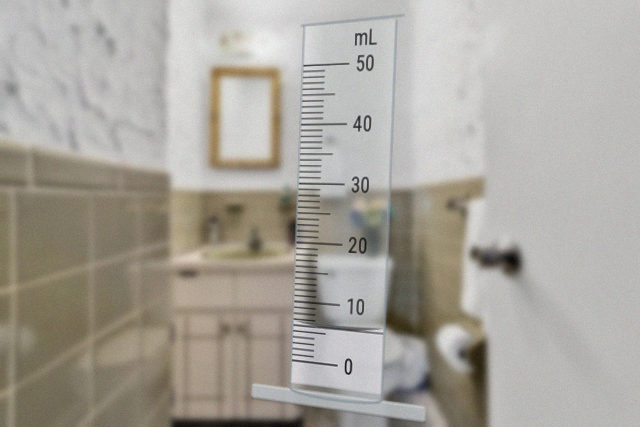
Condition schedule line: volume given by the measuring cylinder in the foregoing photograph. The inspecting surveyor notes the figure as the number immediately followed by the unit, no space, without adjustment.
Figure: 6mL
